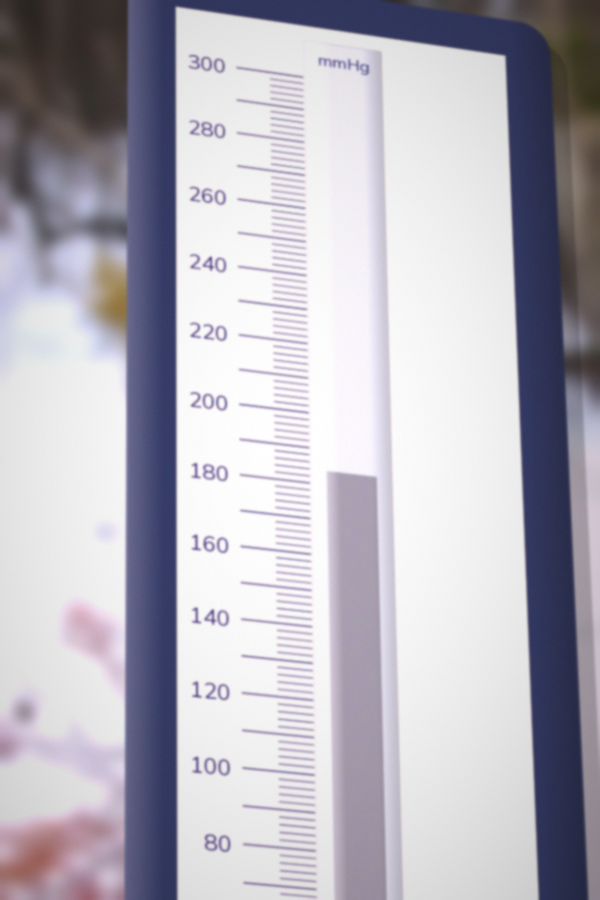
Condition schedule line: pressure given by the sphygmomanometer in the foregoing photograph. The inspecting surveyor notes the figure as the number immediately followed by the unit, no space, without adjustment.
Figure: 184mmHg
